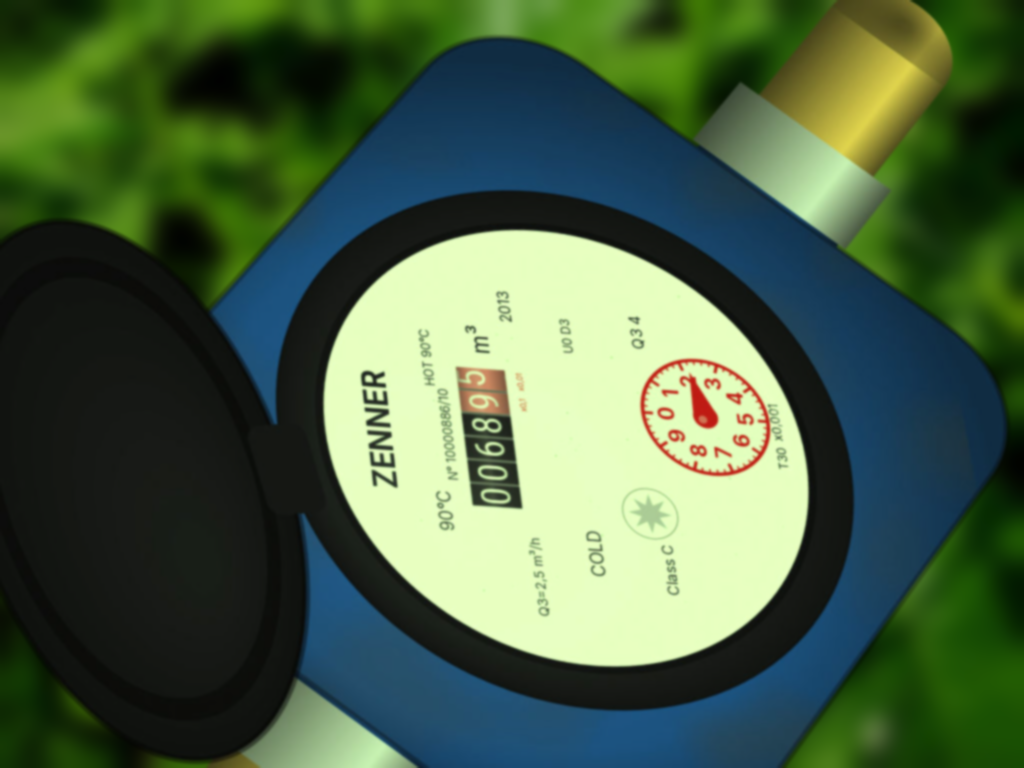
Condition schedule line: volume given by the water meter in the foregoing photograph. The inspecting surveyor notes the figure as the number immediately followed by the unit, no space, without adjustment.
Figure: 68.952m³
